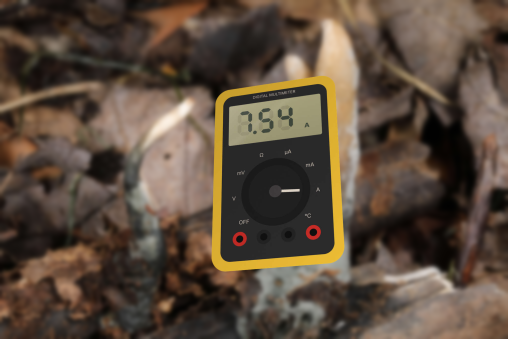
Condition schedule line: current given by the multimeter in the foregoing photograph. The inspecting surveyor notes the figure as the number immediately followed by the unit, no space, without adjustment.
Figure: 7.54A
